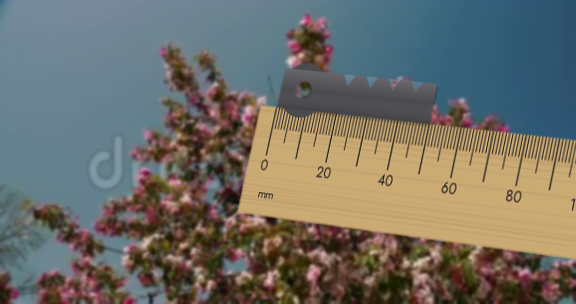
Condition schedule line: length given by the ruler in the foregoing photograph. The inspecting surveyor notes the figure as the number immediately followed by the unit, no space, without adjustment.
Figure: 50mm
